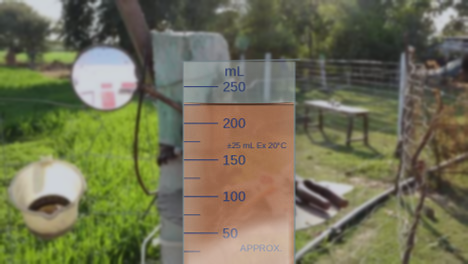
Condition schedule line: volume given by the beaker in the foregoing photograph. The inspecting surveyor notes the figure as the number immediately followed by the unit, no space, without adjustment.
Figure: 225mL
